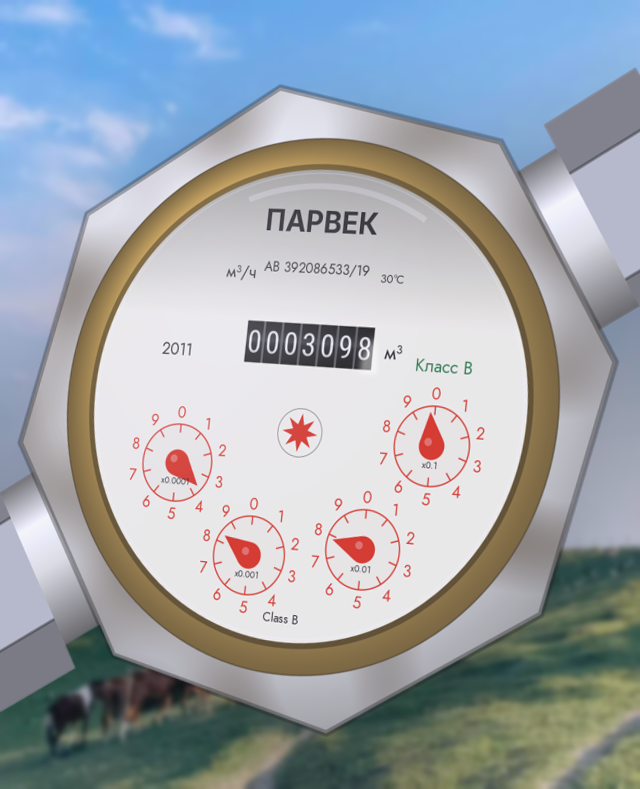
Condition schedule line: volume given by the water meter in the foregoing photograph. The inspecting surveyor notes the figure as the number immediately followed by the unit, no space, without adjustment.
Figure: 3097.9783m³
